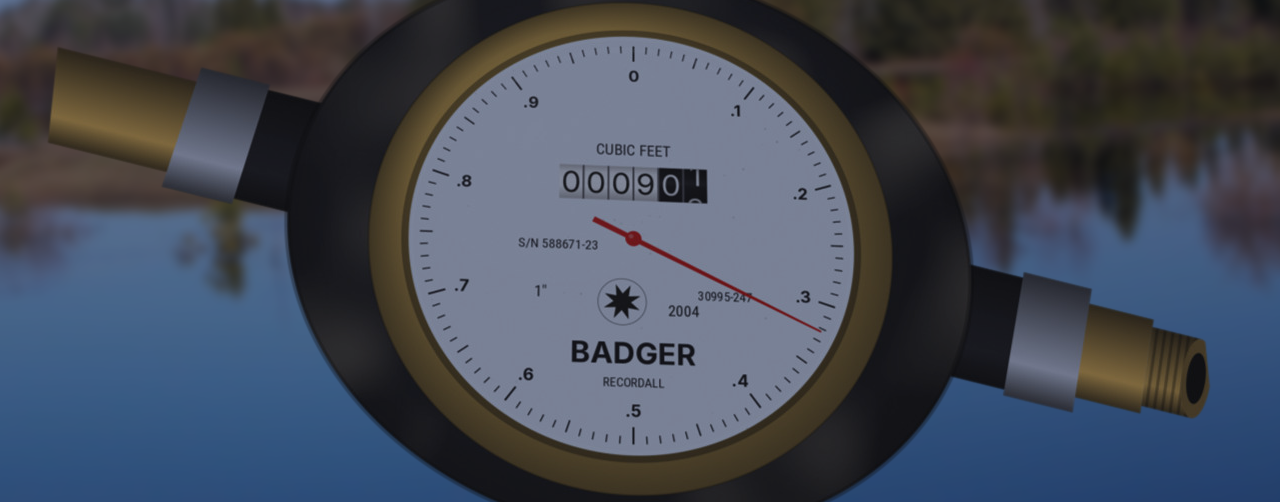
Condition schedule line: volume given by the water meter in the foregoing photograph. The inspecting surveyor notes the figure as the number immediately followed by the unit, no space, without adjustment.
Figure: 901.32ft³
